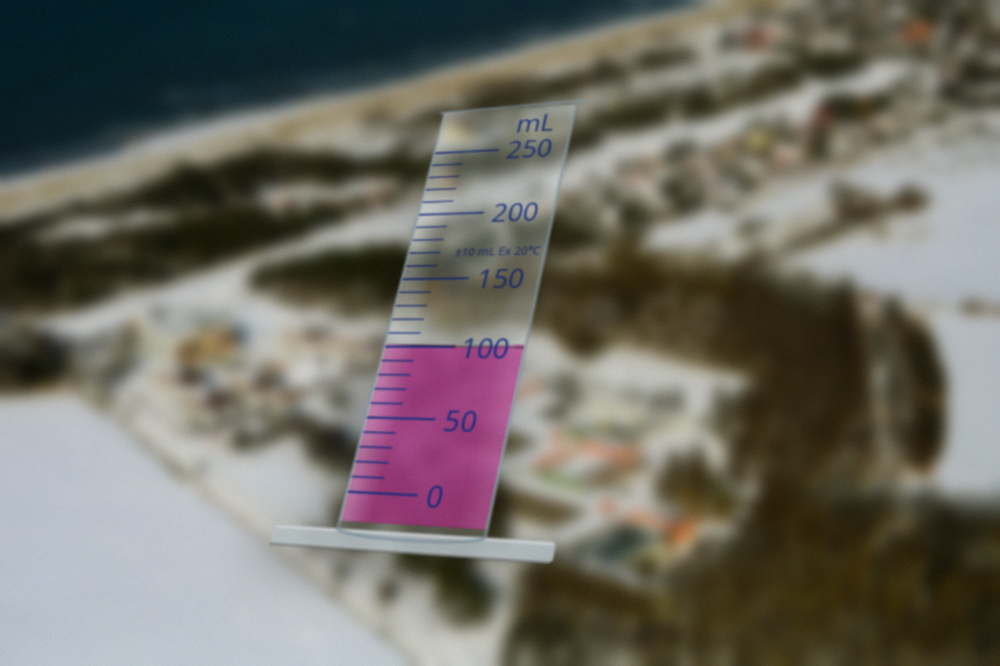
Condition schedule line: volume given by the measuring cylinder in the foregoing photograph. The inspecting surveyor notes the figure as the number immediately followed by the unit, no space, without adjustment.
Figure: 100mL
